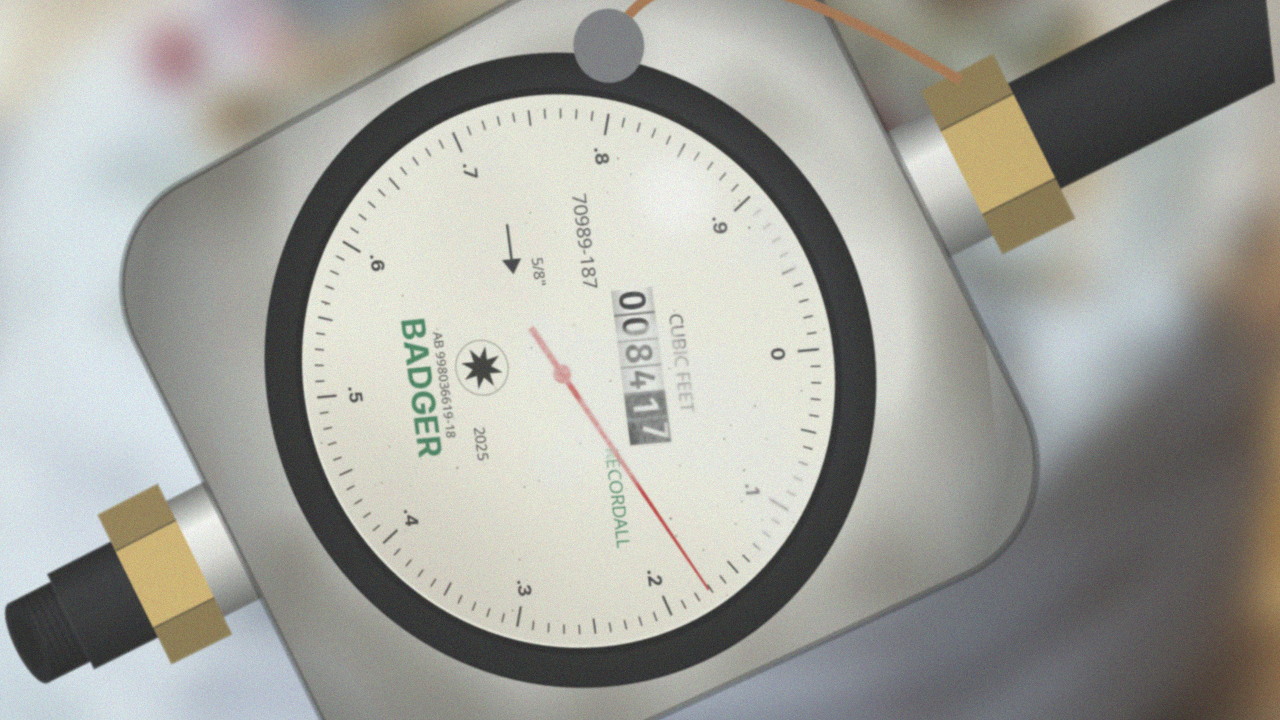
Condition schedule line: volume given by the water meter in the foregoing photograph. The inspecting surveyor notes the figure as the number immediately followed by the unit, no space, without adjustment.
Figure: 8417.17ft³
